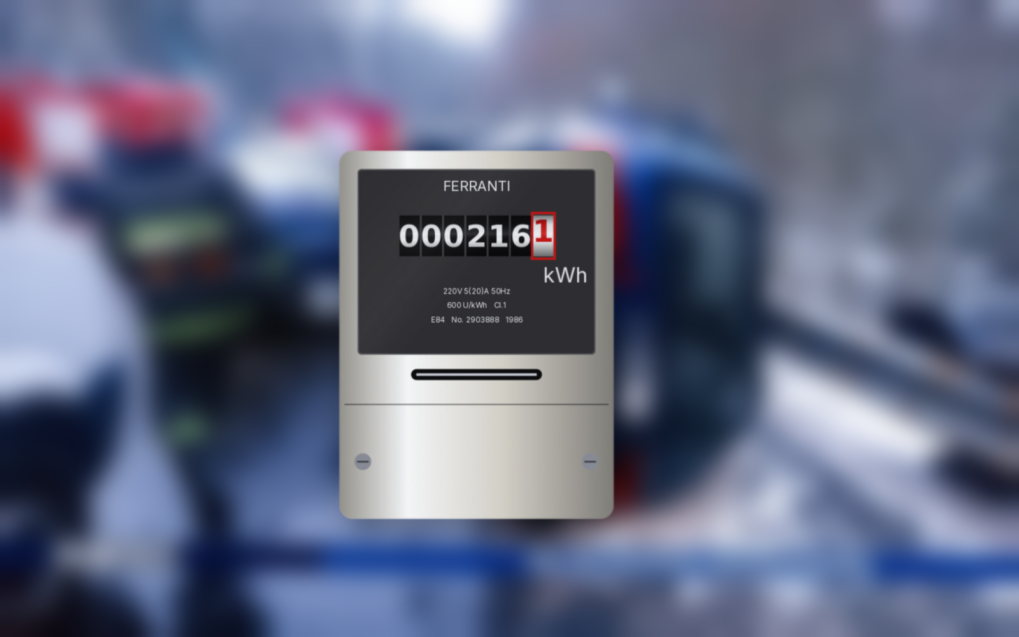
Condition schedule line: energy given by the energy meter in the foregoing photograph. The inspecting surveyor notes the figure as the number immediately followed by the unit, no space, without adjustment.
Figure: 216.1kWh
